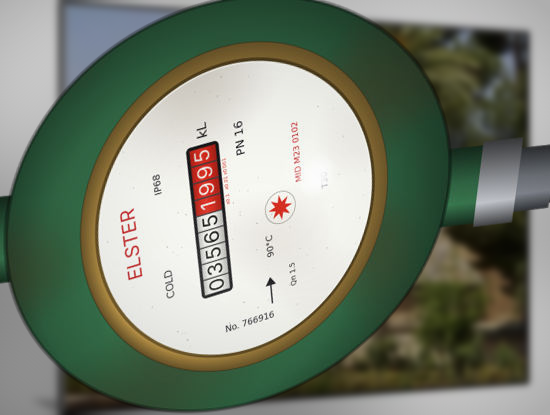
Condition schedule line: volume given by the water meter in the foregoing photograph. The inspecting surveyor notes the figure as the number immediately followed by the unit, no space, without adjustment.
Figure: 3565.1995kL
